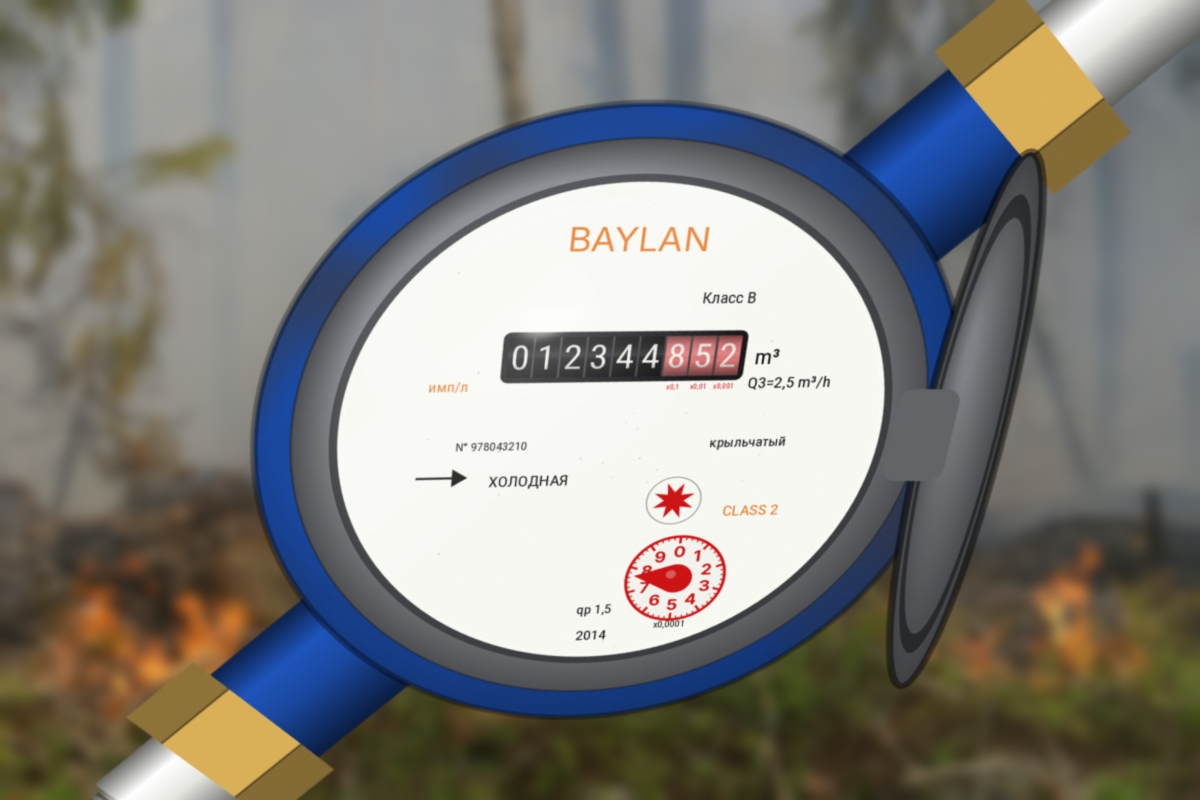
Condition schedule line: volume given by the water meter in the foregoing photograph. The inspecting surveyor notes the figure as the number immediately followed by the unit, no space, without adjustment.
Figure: 12344.8527m³
